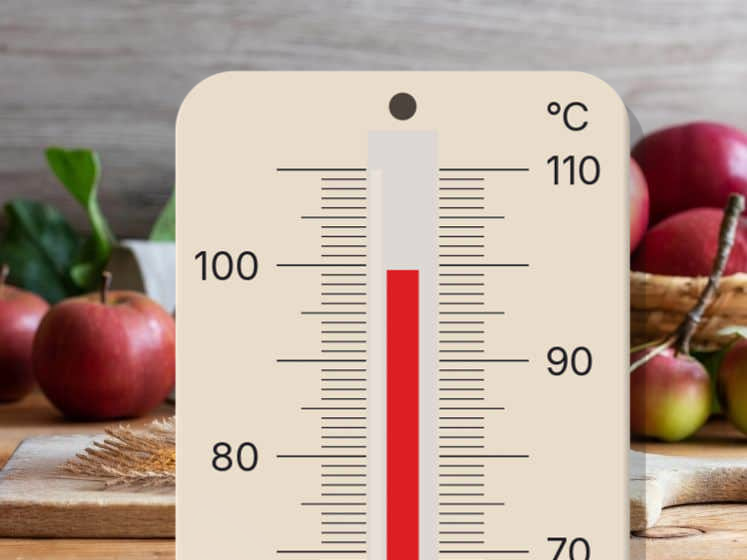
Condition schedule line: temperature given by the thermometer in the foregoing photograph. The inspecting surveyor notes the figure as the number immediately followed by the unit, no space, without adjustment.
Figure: 99.5°C
